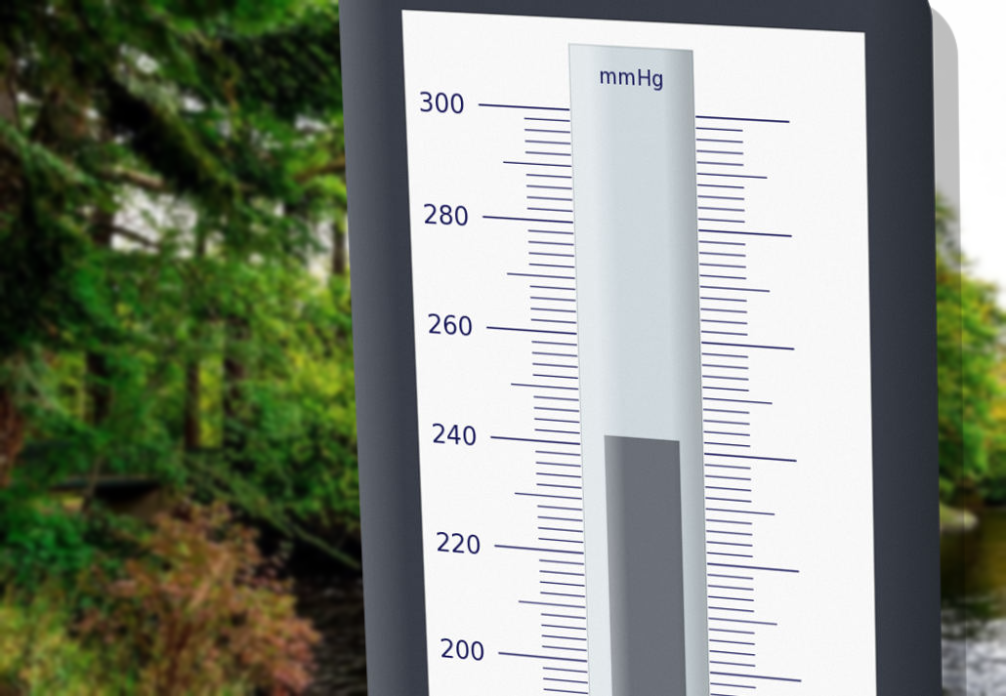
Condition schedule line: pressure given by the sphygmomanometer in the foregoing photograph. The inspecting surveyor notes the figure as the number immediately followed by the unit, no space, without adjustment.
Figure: 242mmHg
